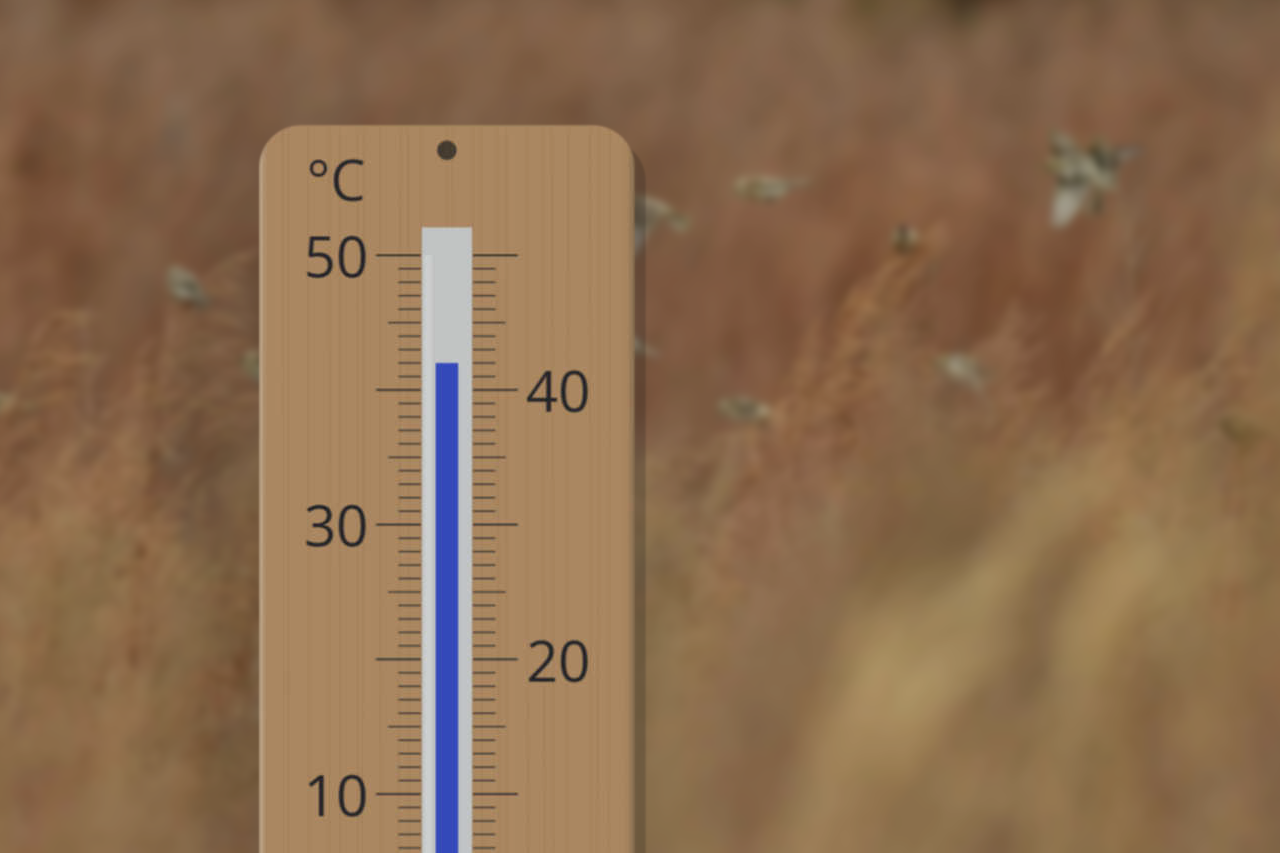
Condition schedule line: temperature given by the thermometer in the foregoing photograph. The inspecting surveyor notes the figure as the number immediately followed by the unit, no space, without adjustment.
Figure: 42°C
